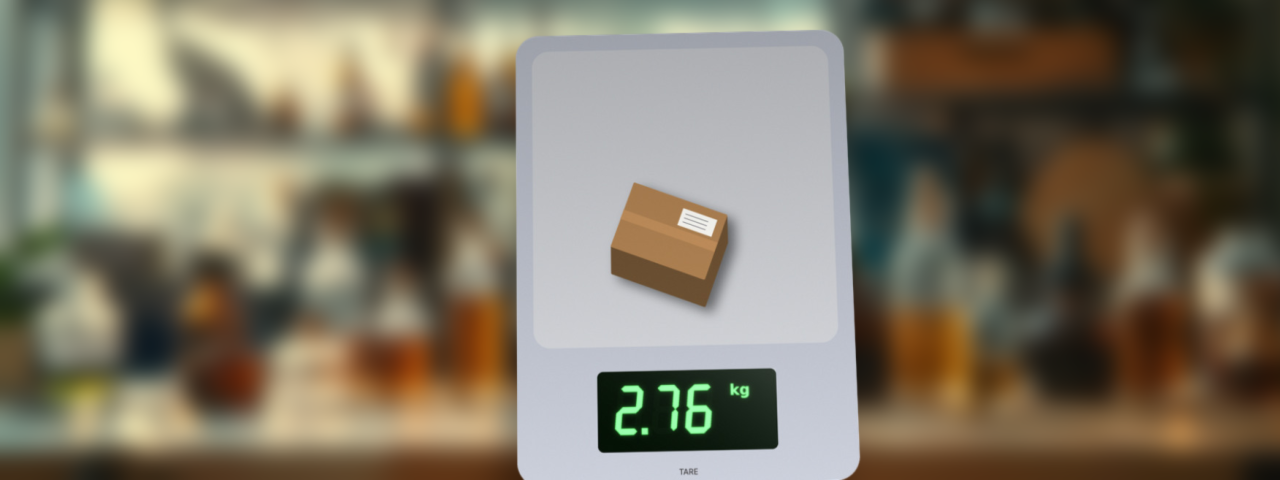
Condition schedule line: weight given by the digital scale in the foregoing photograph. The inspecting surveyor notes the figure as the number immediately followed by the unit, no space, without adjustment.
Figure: 2.76kg
